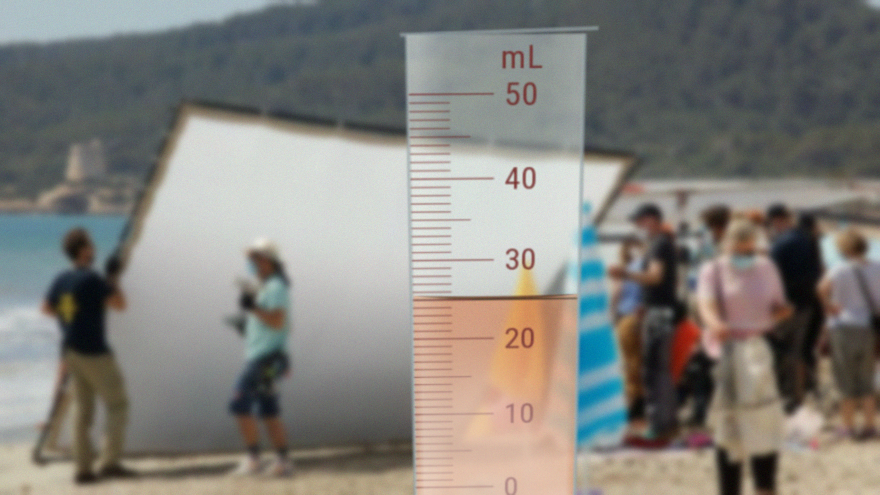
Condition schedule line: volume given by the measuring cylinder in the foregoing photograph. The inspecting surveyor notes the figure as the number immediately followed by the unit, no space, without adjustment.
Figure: 25mL
